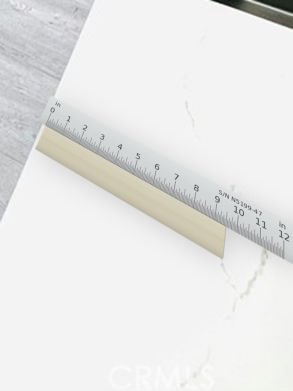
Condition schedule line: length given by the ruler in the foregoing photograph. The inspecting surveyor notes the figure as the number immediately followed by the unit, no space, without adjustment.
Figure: 9.5in
